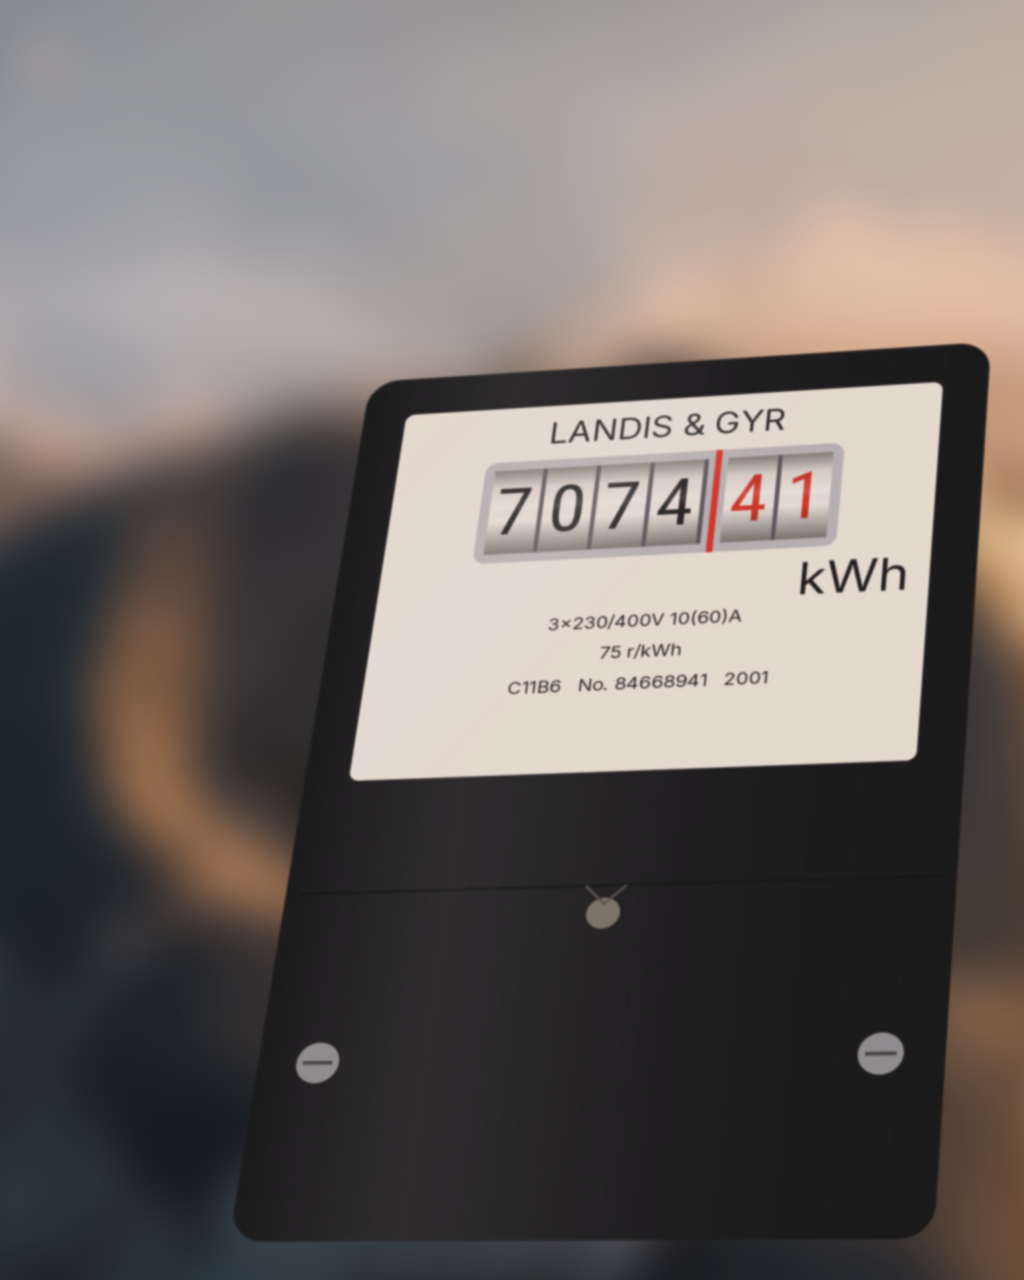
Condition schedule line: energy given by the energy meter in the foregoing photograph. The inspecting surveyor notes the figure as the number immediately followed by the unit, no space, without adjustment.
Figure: 7074.41kWh
